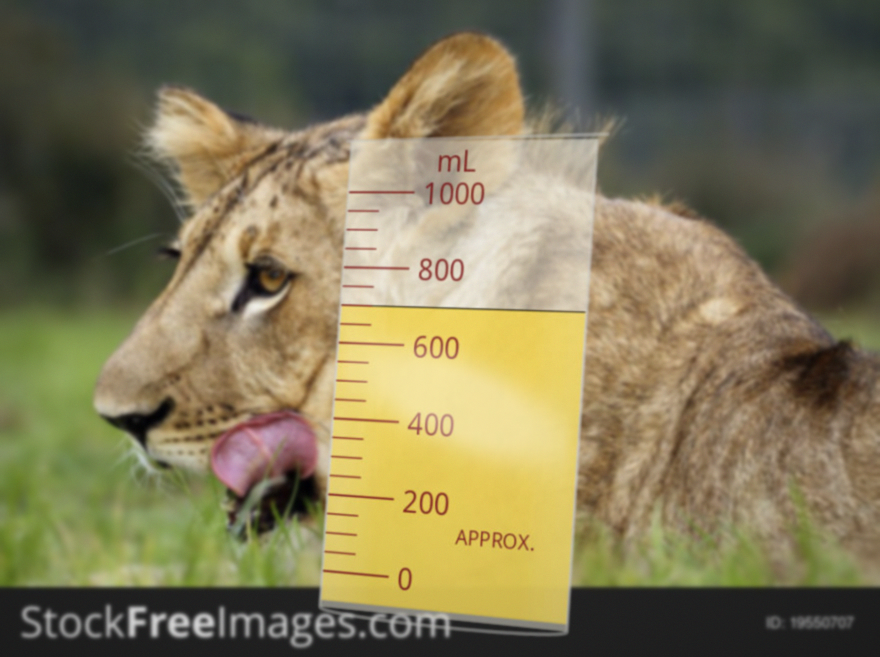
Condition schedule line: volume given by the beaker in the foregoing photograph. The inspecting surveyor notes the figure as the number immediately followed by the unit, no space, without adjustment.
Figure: 700mL
